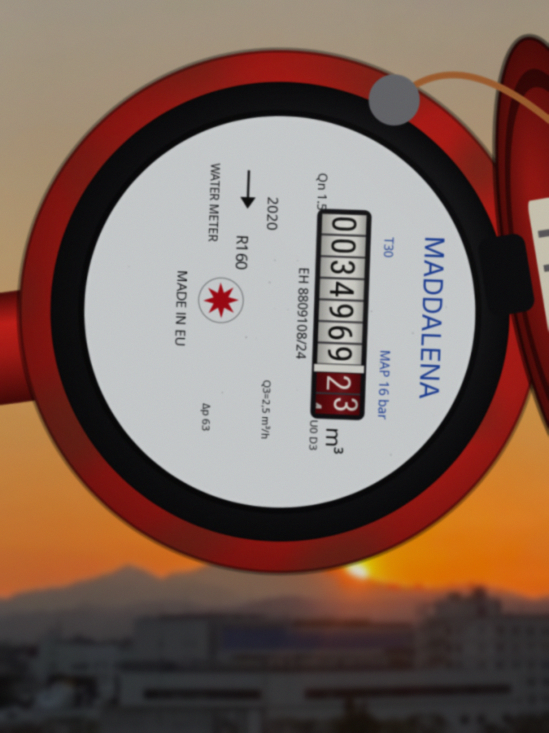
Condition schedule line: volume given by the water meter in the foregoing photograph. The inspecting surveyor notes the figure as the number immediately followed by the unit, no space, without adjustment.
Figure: 34969.23m³
